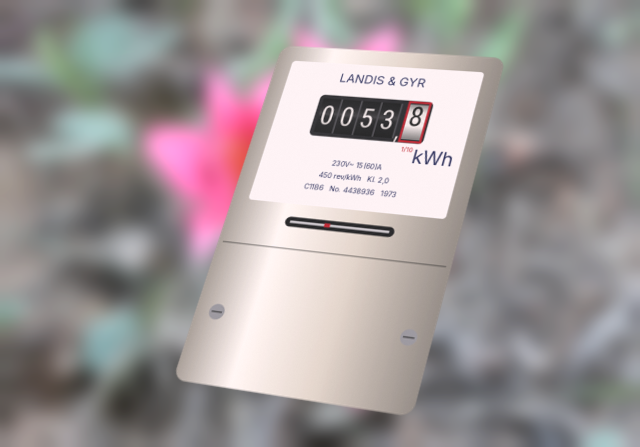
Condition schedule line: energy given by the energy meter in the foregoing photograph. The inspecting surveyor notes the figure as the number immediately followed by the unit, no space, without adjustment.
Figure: 53.8kWh
